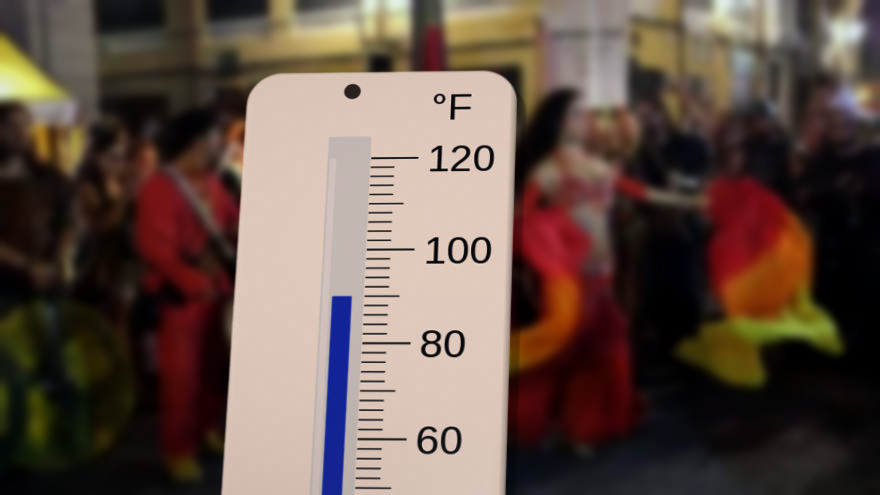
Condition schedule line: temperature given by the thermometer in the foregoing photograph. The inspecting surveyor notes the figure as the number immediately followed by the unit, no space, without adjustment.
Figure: 90°F
